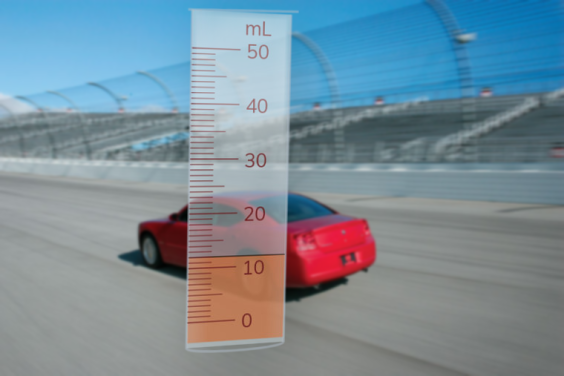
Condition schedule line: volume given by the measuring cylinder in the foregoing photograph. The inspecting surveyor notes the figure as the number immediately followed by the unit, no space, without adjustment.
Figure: 12mL
